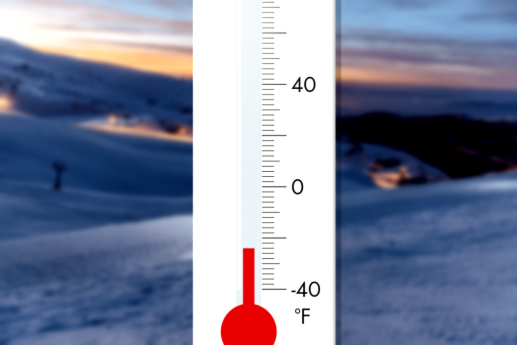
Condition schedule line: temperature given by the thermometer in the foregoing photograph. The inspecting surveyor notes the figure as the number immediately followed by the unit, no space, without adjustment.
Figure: -24°F
